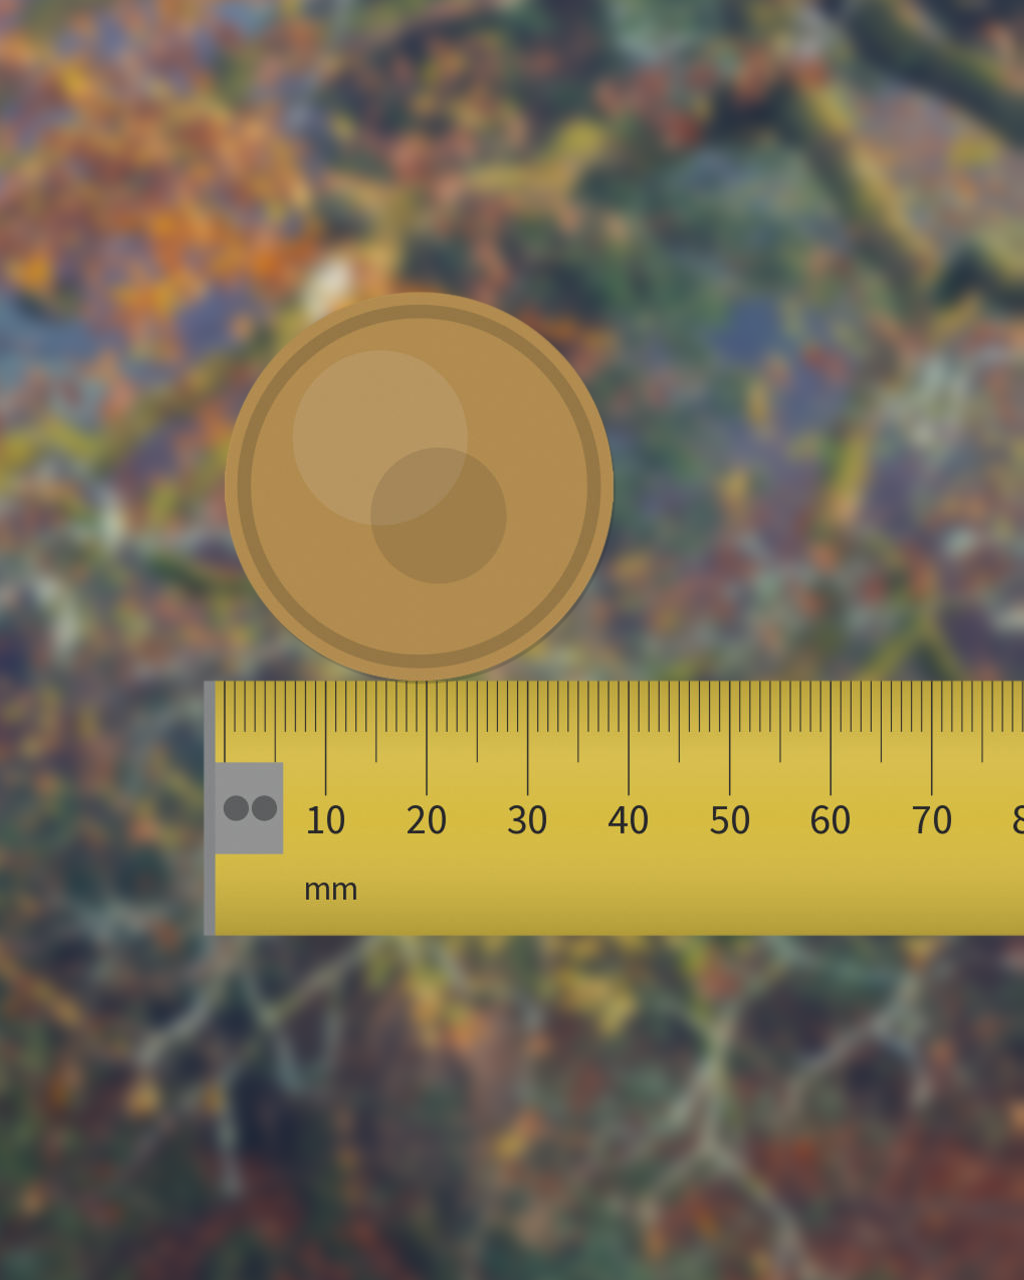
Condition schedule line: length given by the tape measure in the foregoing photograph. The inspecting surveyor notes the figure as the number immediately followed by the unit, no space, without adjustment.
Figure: 38.5mm
